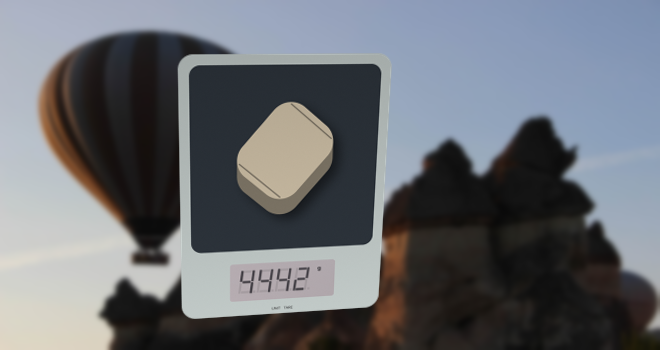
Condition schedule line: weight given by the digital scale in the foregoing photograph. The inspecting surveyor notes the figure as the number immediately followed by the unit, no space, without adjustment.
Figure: 4442g
